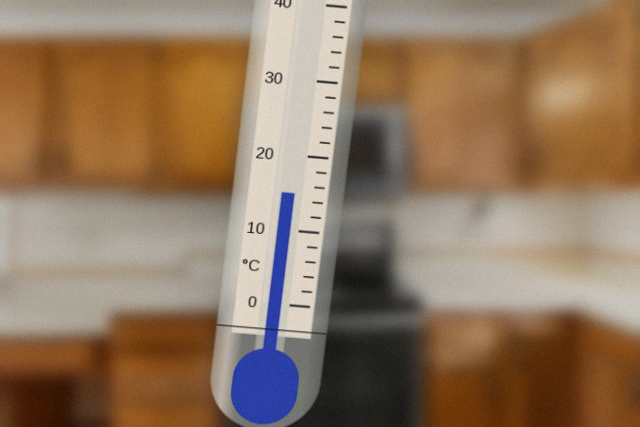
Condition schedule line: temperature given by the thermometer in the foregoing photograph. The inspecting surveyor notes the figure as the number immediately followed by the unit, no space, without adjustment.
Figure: 15°C
